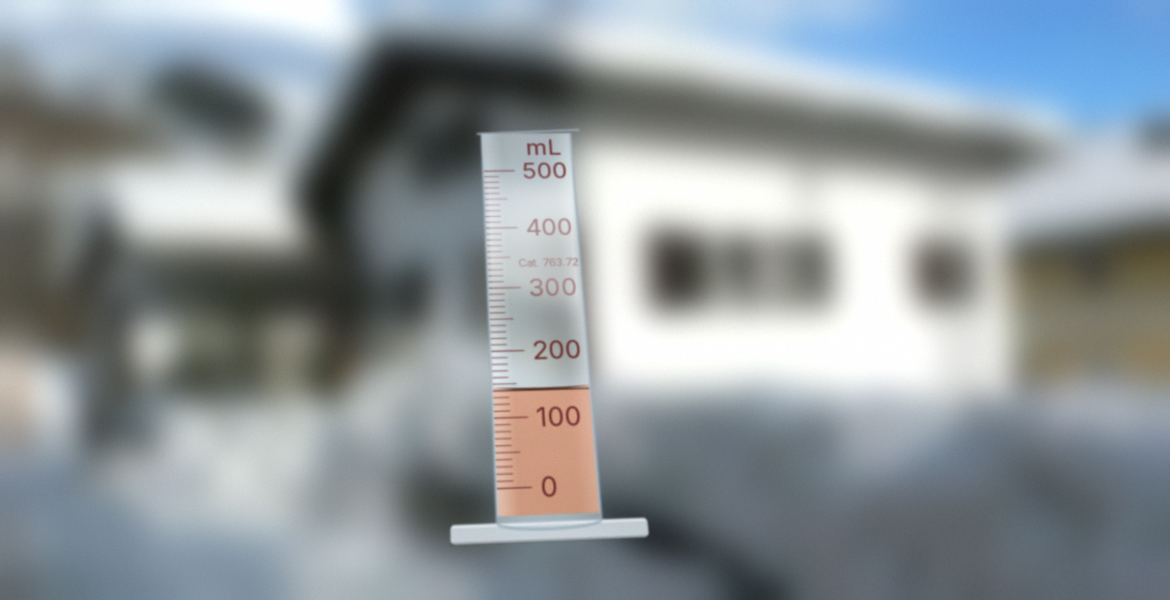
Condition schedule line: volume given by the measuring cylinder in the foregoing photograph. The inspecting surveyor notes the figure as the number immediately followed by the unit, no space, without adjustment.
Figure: 140mL
